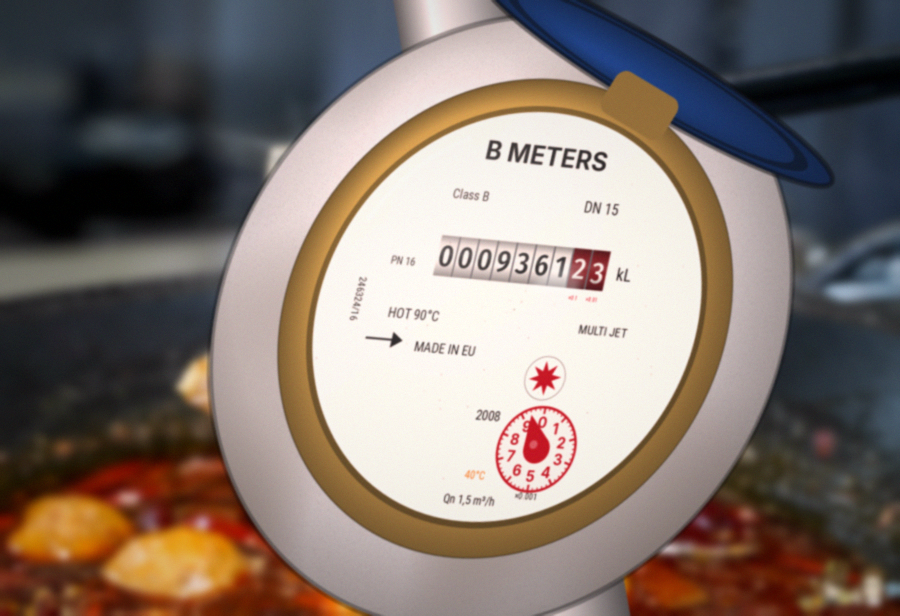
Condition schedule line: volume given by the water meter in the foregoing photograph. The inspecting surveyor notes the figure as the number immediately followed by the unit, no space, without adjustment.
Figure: 9361.229kL
